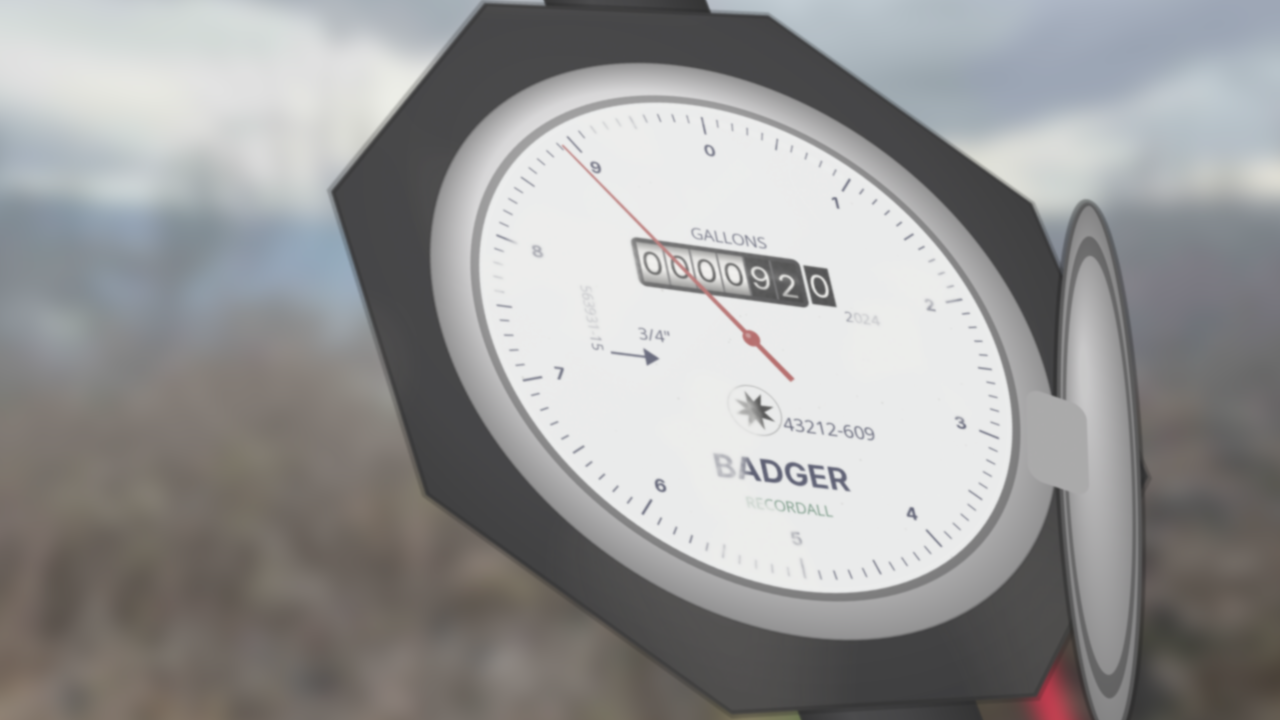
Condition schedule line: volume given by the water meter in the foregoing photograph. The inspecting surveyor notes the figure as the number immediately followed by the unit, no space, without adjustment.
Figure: 918.9gal
